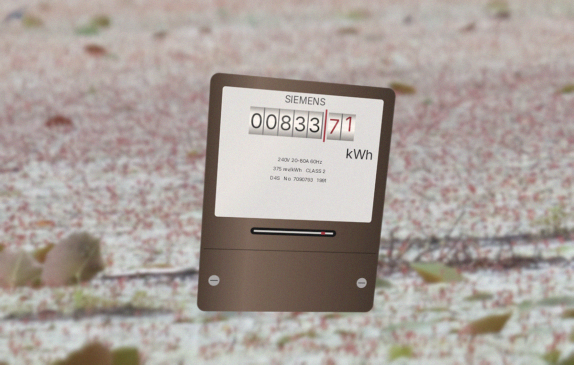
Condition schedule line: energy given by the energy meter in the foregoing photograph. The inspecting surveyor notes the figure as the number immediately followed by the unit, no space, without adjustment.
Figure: 833.71kWh
